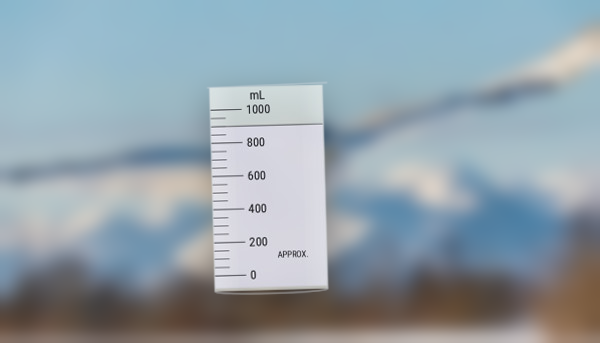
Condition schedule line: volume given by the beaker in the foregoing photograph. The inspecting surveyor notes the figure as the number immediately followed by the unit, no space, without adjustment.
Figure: 900mL
